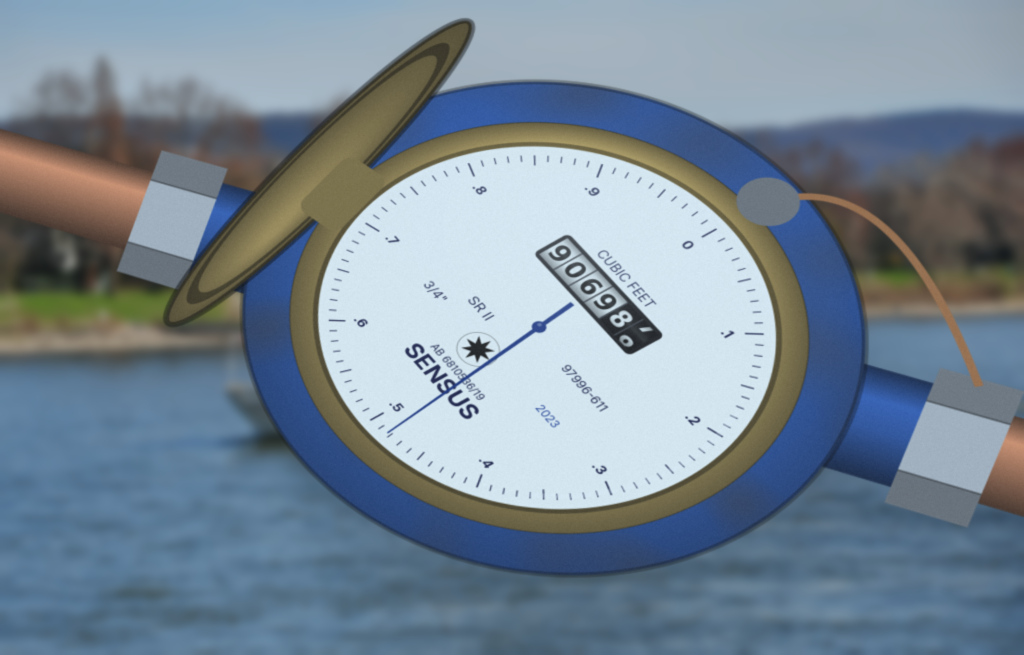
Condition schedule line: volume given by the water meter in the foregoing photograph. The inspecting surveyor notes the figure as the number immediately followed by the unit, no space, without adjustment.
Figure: 906987.48ft³
